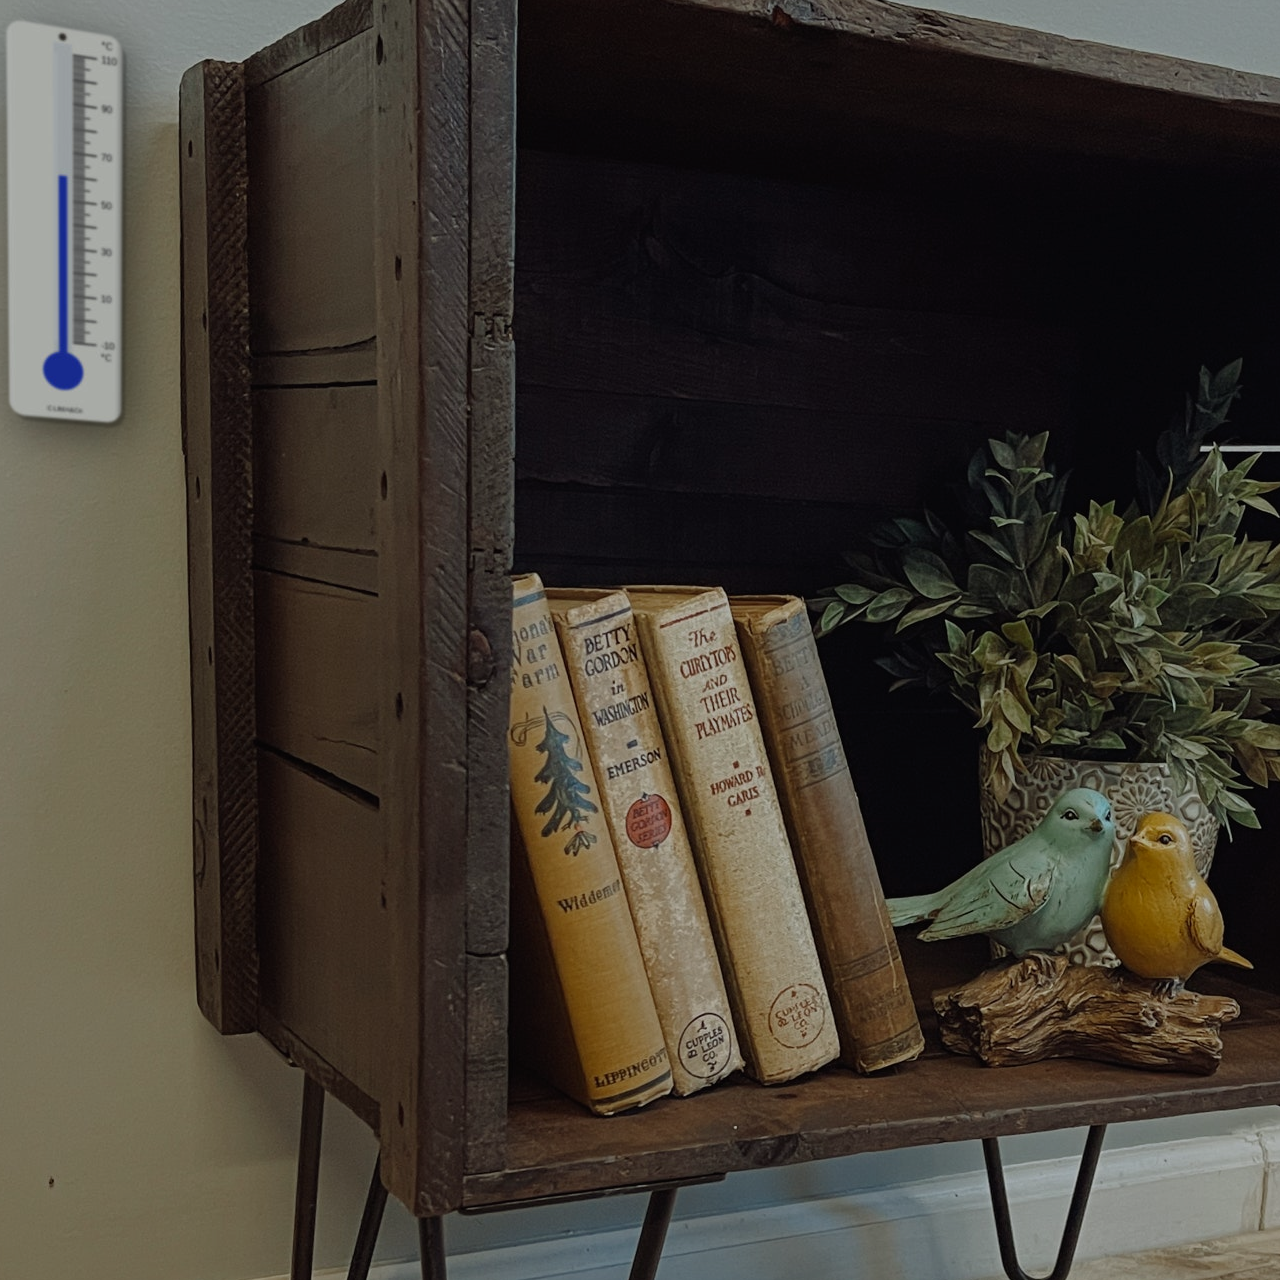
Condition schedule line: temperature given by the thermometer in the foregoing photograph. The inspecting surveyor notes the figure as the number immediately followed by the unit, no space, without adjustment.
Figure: 60°C
